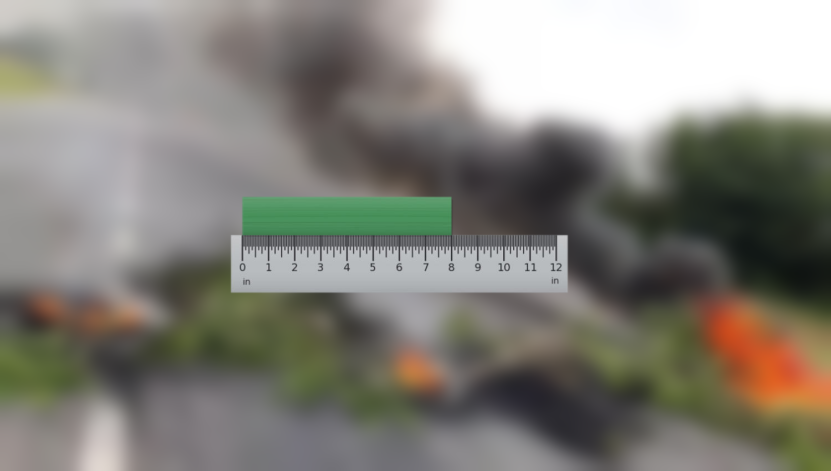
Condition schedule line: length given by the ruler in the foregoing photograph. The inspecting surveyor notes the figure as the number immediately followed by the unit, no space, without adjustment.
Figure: 8in
